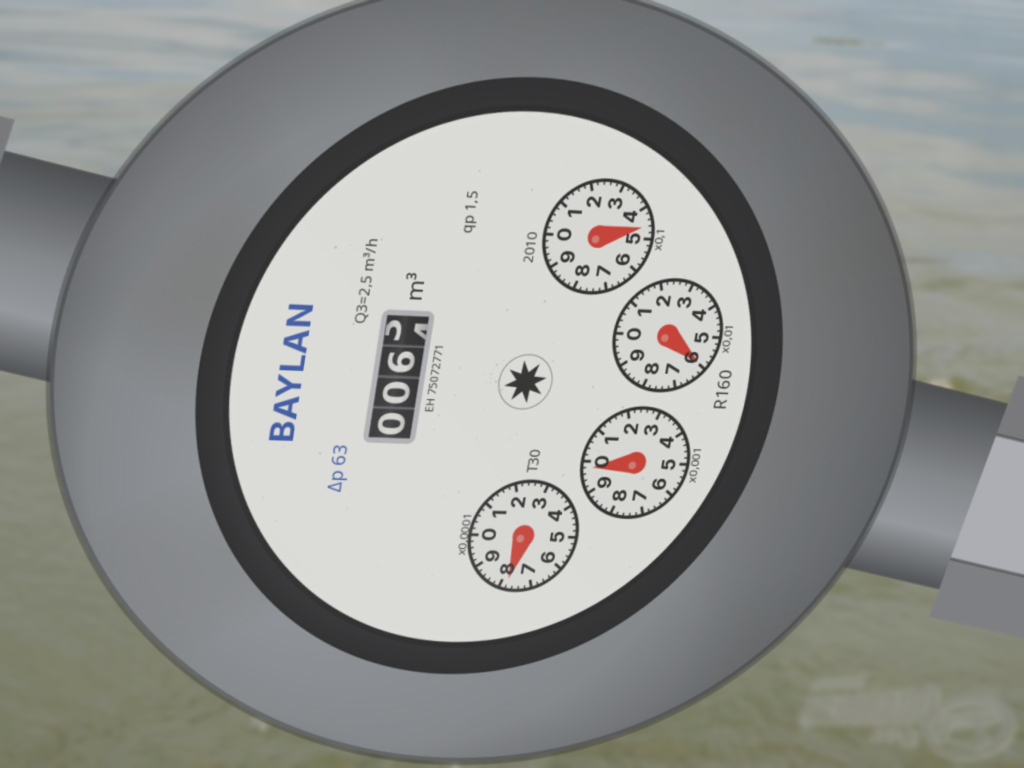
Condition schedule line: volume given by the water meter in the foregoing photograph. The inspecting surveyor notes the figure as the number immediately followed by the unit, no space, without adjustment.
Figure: 63.4597m³
